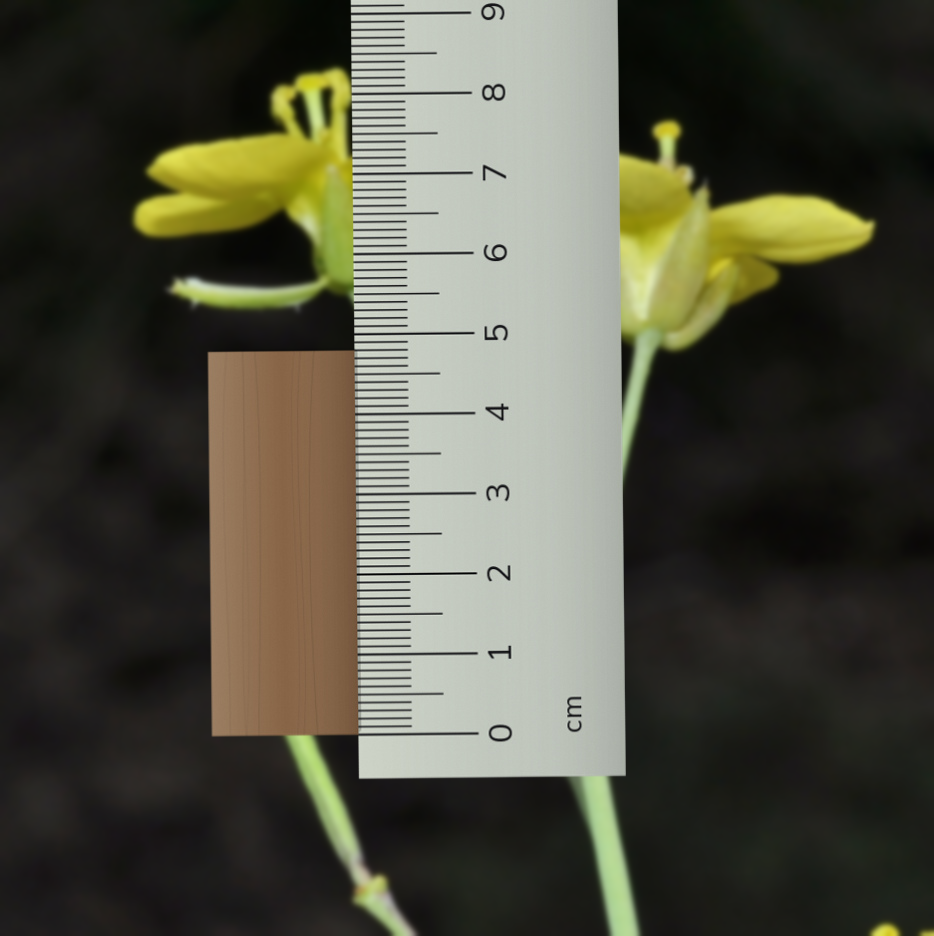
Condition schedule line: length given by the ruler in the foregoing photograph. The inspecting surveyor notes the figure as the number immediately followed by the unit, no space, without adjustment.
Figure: 4.8cm
